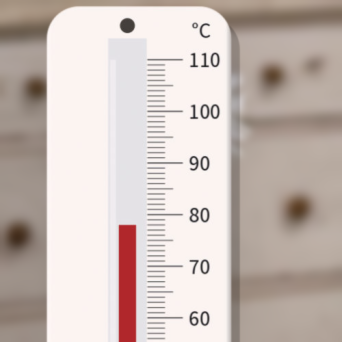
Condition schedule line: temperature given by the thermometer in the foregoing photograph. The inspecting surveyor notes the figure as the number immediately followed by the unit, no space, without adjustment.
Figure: 78°C
